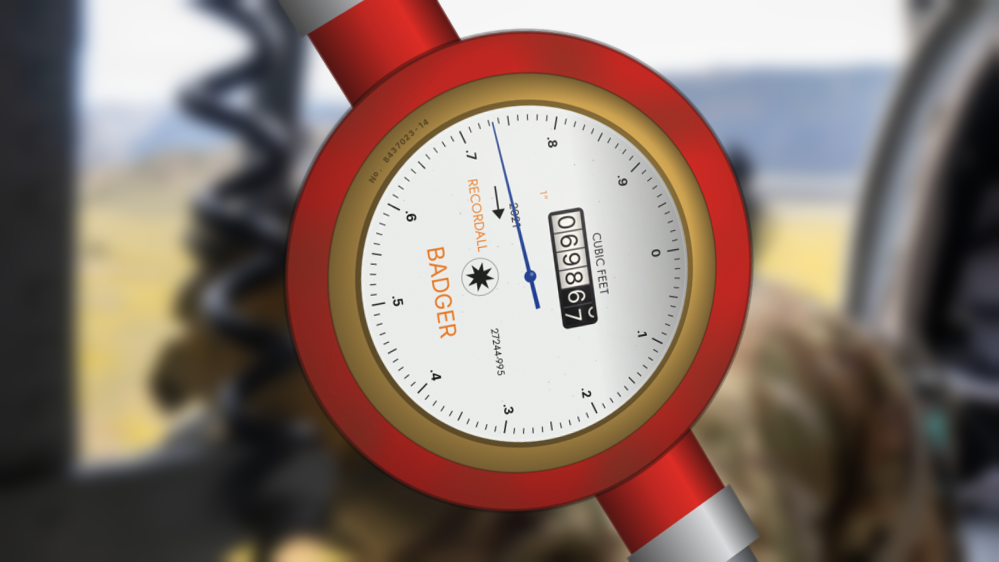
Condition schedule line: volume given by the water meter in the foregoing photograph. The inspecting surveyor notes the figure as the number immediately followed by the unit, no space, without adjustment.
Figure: 69866.73ft³
